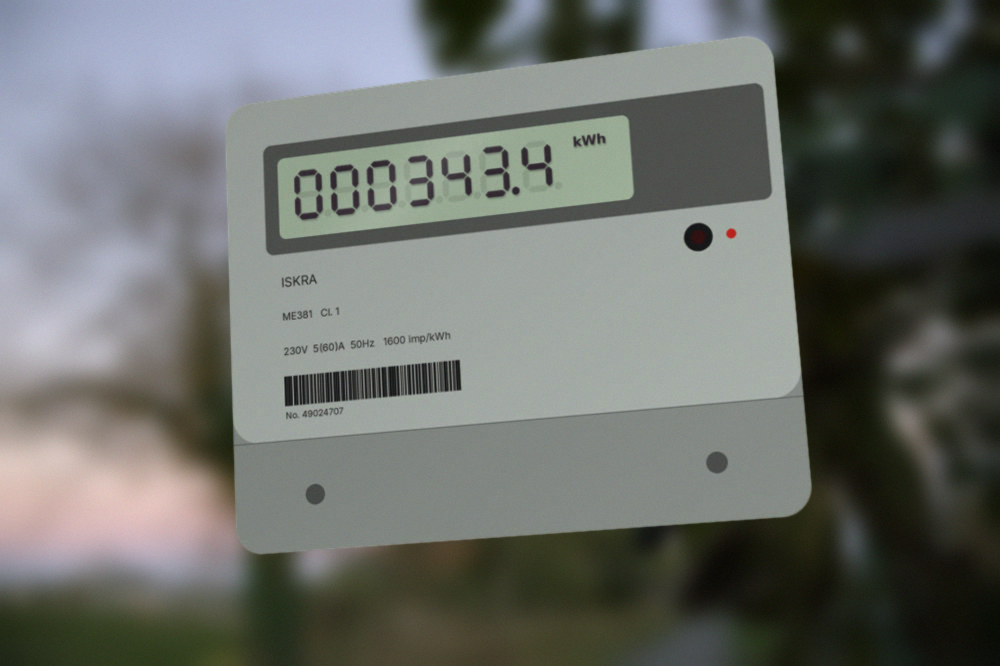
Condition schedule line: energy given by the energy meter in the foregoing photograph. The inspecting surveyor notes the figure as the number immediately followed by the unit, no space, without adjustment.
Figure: 343.4kWh
